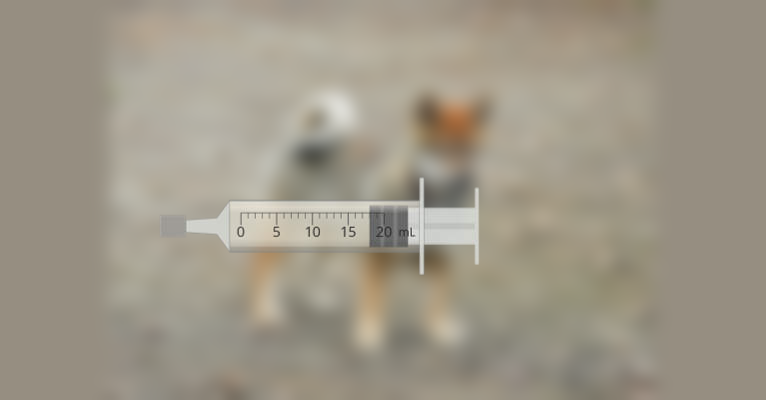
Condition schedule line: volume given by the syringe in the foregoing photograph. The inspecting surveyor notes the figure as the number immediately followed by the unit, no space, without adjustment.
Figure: 18mL
